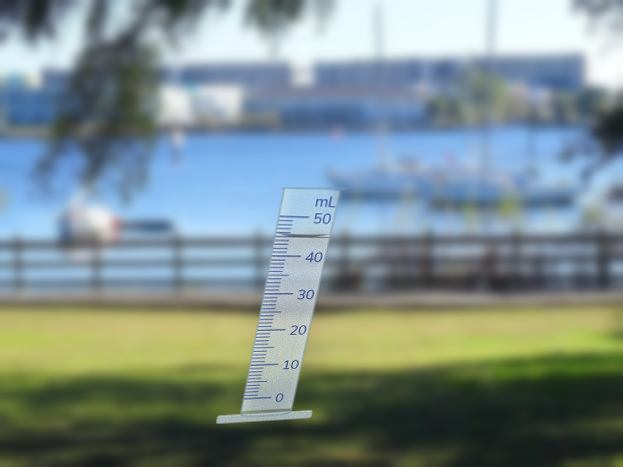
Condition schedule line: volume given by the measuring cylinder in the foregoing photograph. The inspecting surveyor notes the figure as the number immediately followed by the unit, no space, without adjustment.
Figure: 45mL
